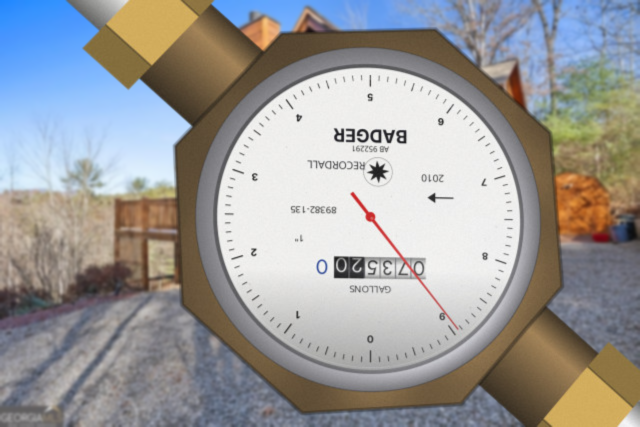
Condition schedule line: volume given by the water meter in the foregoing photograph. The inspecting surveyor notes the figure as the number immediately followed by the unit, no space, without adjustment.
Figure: 735198.9gal
